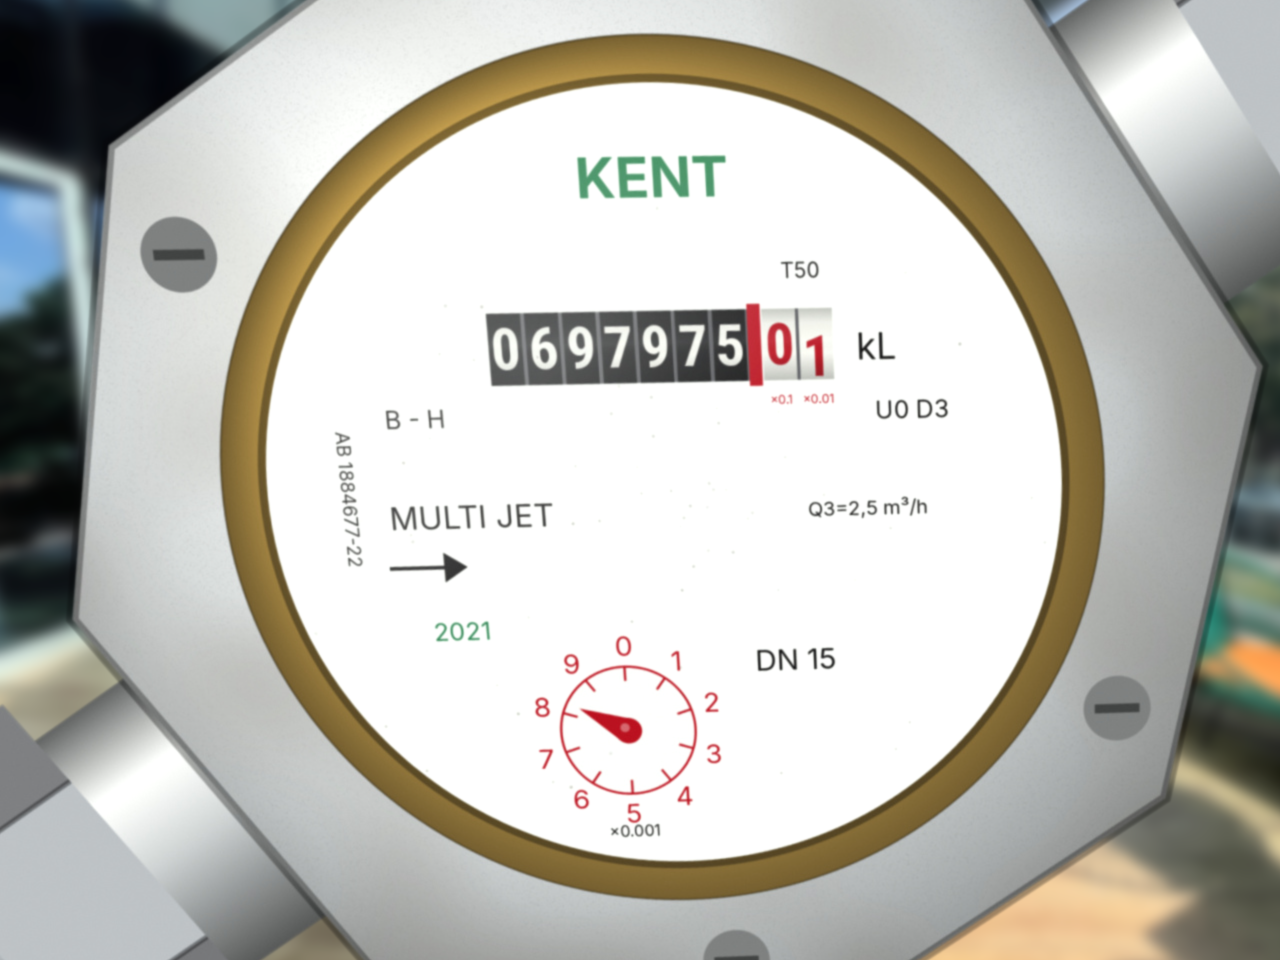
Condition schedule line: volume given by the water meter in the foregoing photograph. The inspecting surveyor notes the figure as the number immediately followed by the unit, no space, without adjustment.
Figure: 697975.008kL
